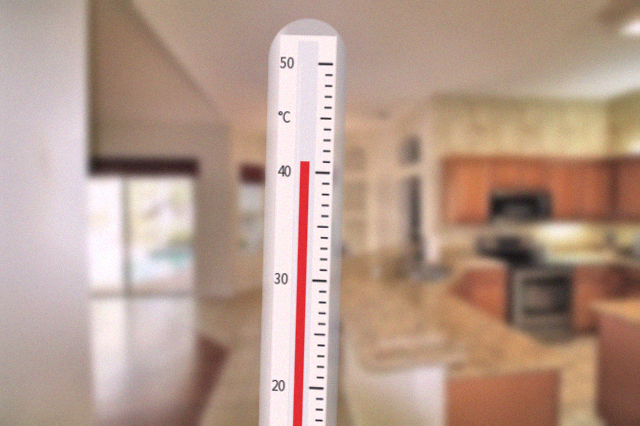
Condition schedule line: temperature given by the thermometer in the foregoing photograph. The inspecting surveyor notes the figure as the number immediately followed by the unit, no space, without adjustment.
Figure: 41°C
